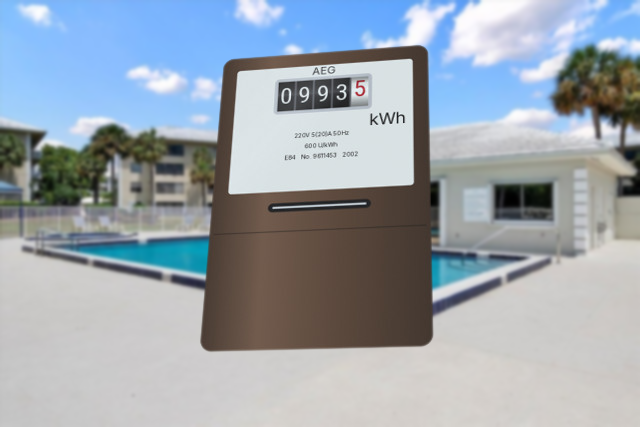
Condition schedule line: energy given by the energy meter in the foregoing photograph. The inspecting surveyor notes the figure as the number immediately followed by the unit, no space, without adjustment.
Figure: 993.5kWh
